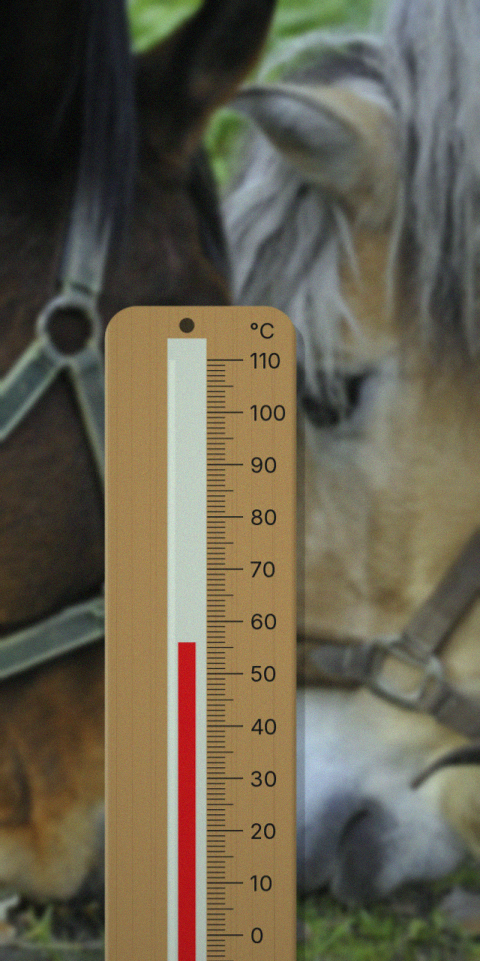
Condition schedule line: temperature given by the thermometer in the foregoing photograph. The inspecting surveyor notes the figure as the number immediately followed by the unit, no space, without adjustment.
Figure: 56°C
